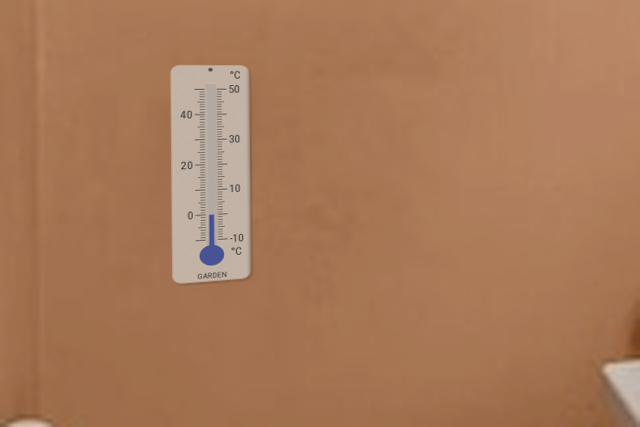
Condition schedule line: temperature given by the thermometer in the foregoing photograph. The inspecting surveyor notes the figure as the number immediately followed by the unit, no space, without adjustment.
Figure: 0°C
